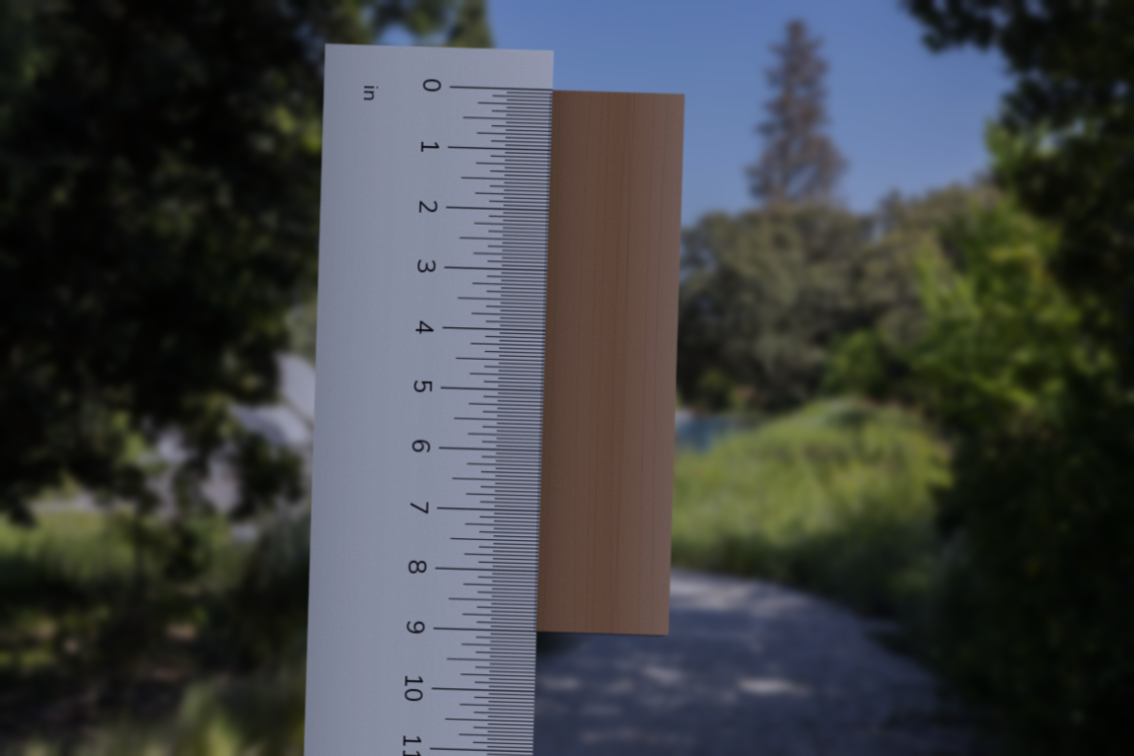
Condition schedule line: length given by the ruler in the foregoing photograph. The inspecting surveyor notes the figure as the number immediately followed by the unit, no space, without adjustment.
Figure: 9in
